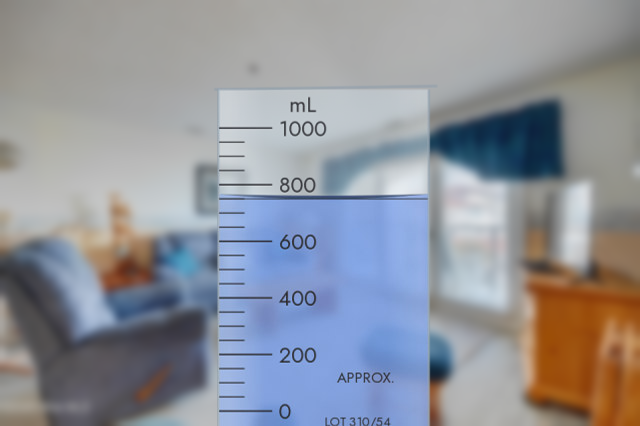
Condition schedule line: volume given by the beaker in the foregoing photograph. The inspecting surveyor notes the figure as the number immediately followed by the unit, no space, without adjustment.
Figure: 750mL
